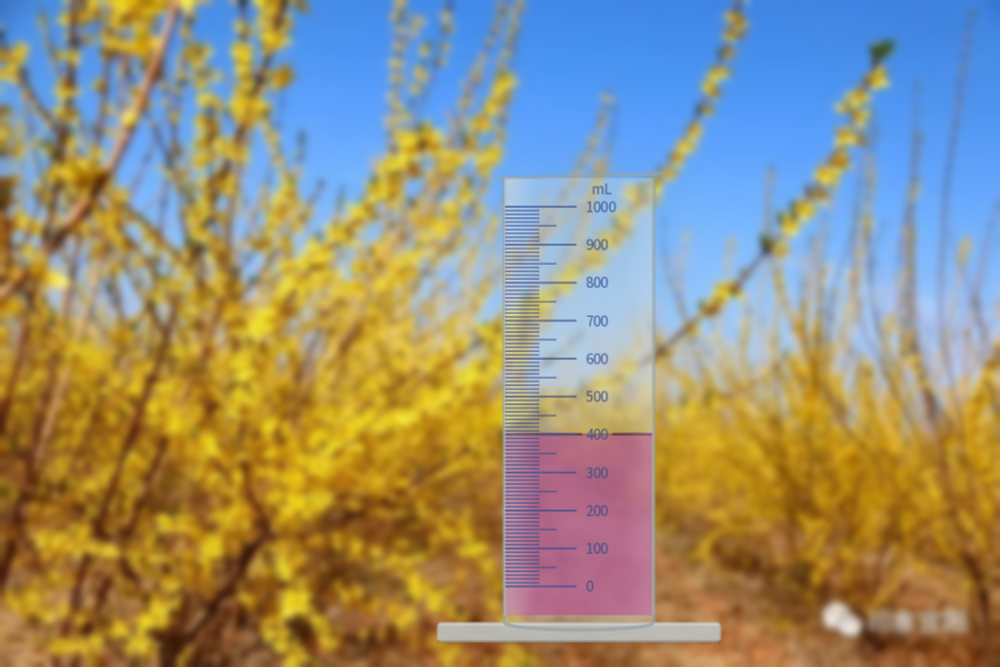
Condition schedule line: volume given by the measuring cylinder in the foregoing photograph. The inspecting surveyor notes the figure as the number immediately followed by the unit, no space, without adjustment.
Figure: 400mL
